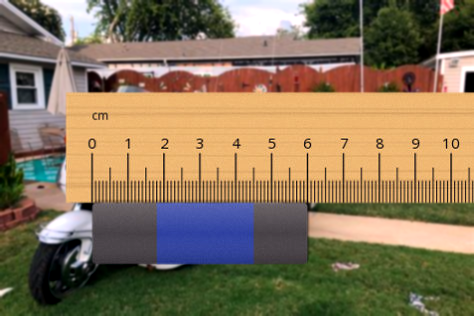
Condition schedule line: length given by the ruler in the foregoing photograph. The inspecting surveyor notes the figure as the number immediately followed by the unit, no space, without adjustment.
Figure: 6cm
